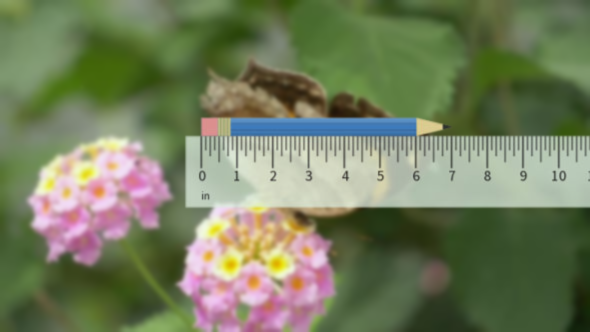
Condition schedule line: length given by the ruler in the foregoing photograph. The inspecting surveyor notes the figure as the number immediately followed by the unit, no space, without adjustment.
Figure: 7in
